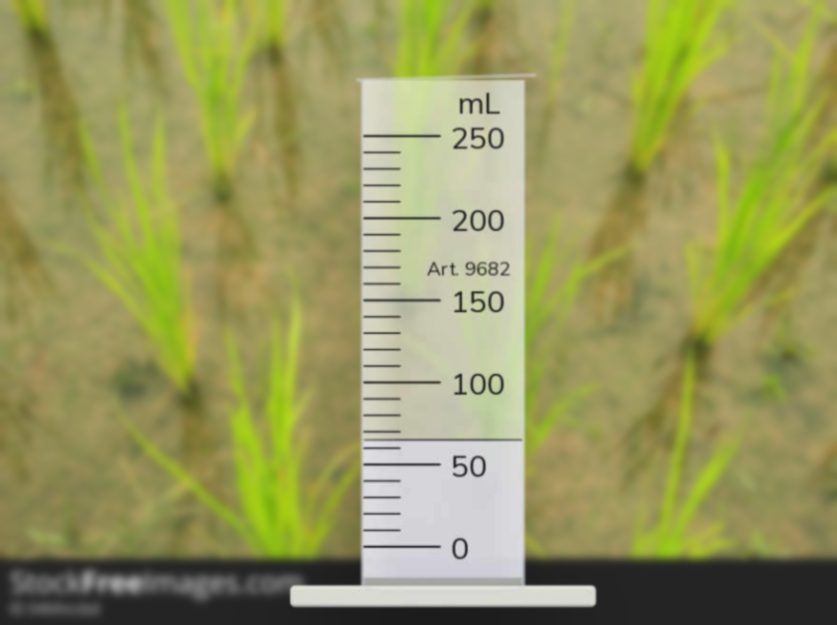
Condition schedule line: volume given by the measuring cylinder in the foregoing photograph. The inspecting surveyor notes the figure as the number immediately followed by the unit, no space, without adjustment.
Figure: 65mL
